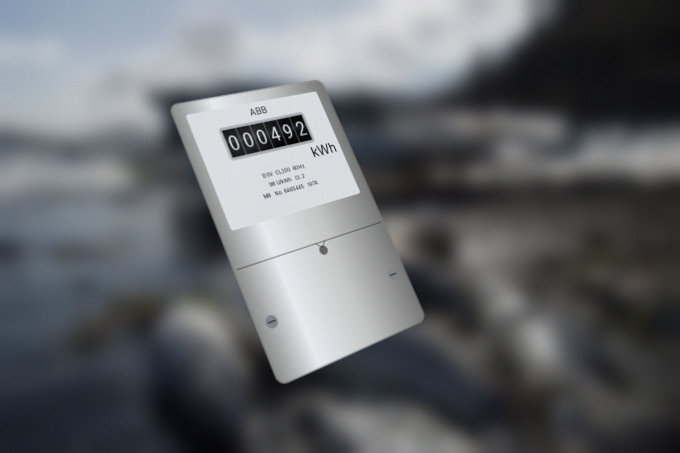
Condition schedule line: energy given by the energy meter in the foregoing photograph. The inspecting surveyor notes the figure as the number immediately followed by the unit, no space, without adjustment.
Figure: 492kWh
